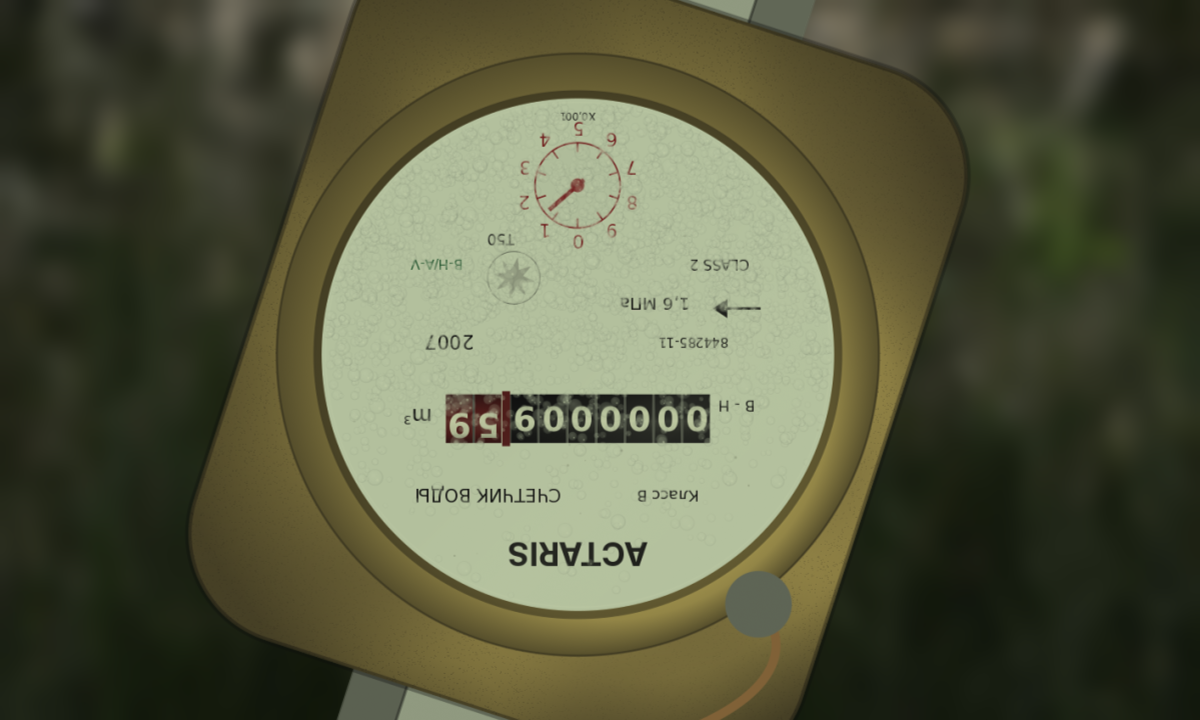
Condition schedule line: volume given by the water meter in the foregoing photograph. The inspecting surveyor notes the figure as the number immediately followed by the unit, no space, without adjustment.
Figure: 9.591m³
